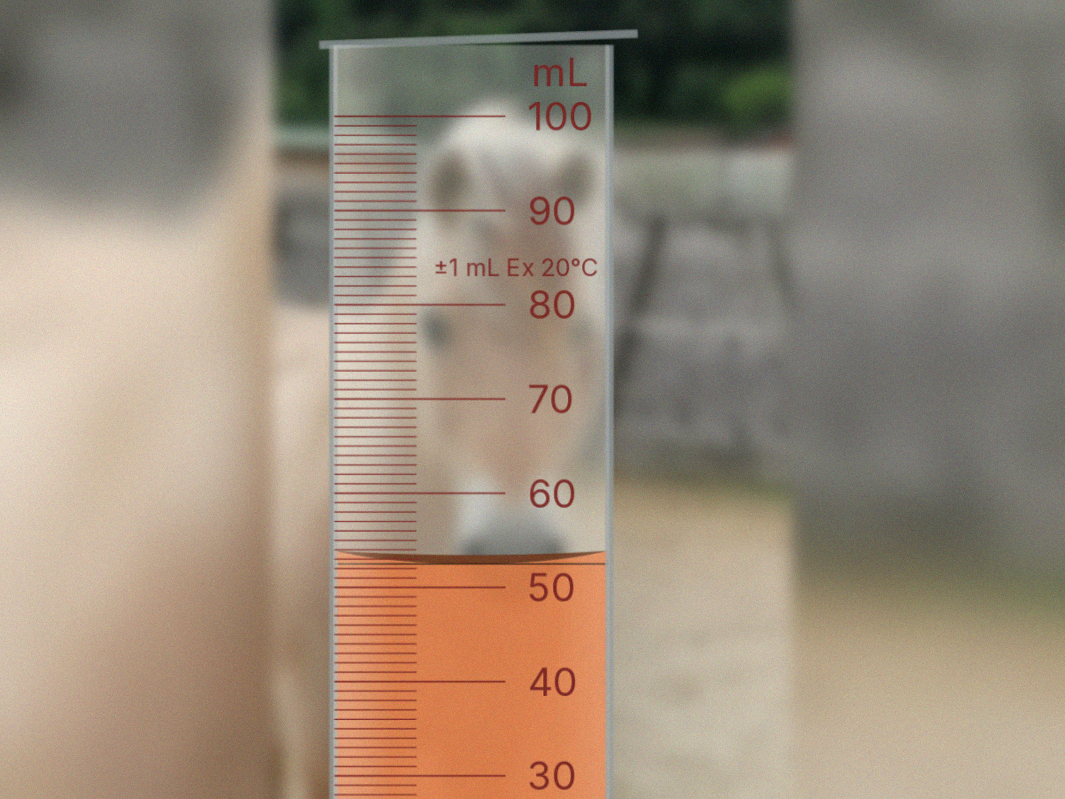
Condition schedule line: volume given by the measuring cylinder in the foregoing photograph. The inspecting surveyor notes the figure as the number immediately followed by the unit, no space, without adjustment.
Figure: 52.5mL
